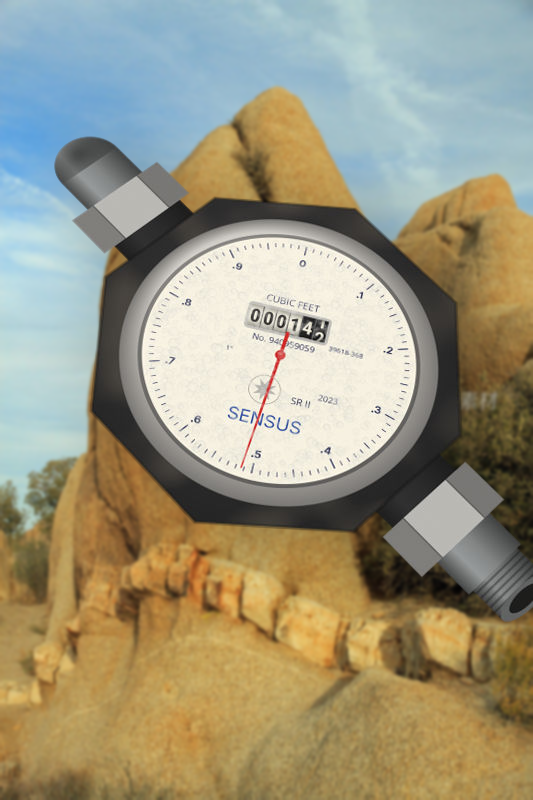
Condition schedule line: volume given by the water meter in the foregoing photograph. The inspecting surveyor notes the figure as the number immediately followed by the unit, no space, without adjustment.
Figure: 141.51ft³
